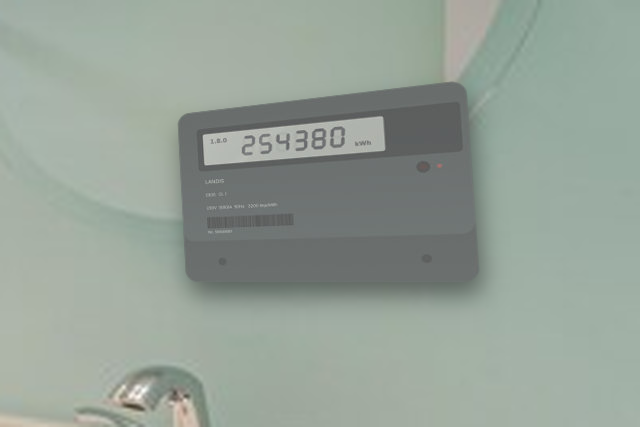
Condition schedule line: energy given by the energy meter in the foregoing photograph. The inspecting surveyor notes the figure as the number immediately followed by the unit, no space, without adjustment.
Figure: 254380kWh
